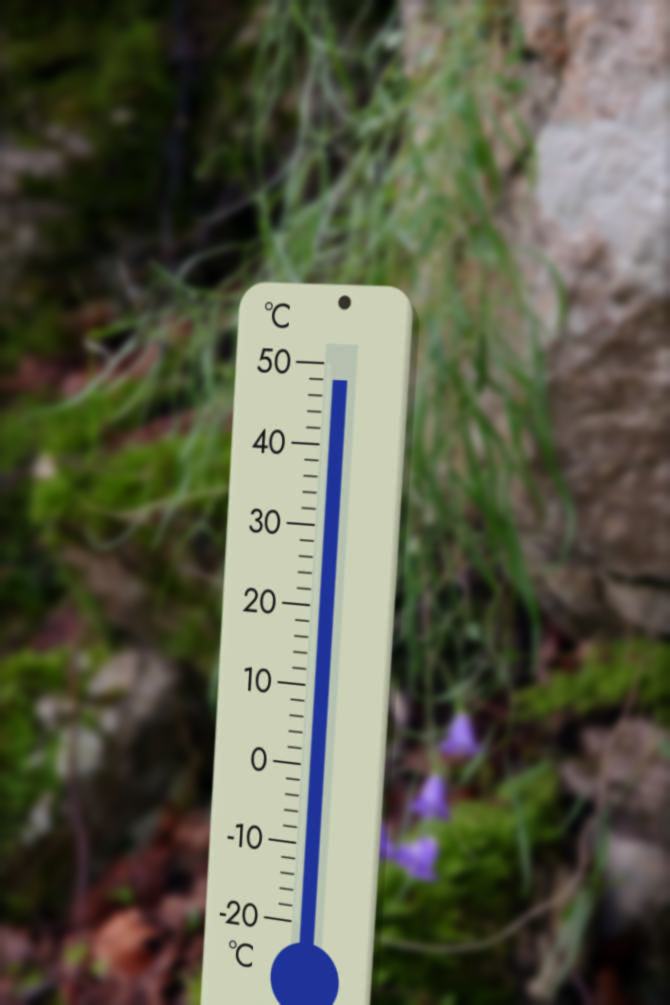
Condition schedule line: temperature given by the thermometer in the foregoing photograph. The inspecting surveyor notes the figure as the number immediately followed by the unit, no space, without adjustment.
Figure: 48°C
